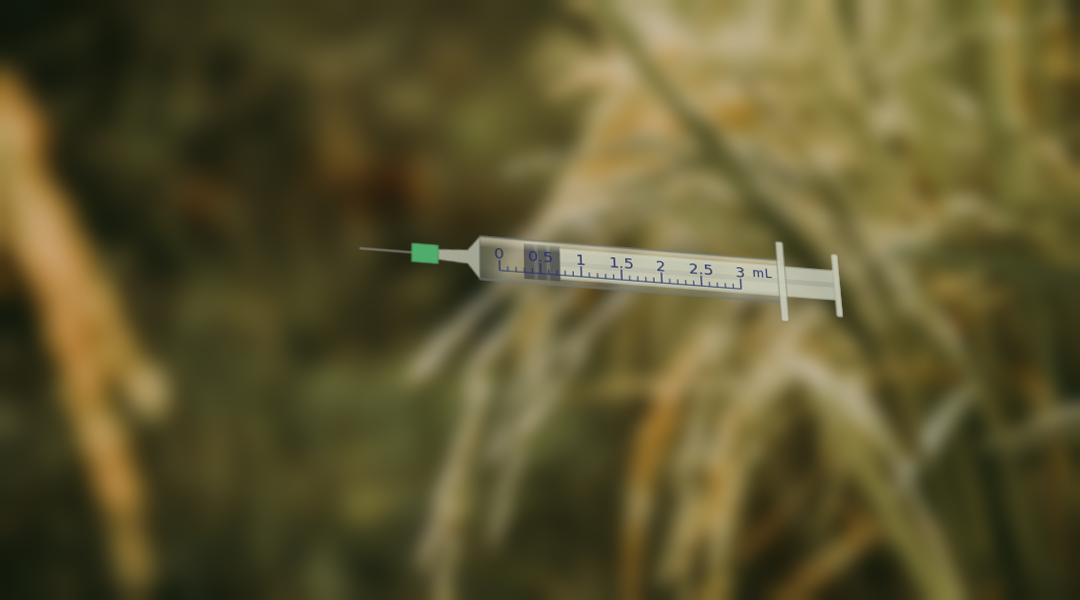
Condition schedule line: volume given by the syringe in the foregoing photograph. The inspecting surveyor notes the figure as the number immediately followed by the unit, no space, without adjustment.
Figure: 0.3mL
